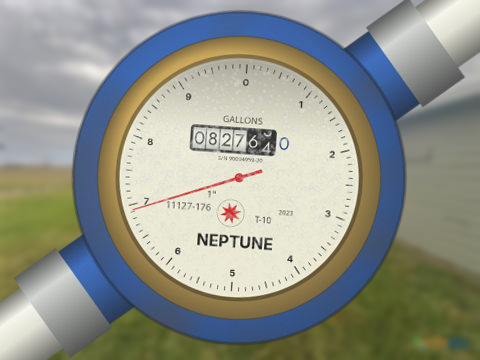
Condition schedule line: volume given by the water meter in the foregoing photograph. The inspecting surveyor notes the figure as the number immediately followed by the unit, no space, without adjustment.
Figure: 827636.9gal
